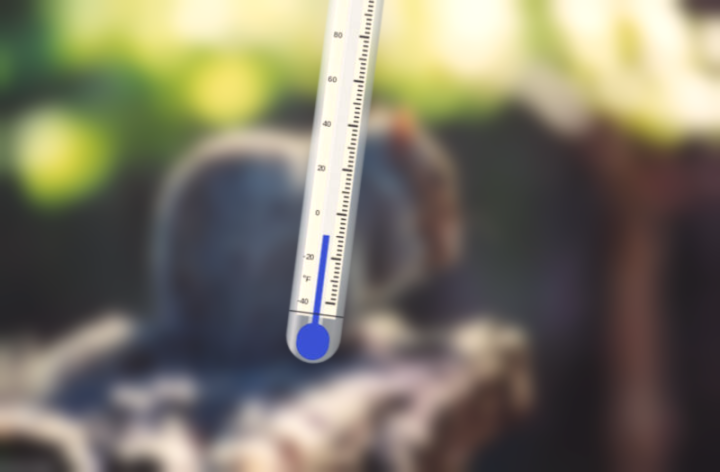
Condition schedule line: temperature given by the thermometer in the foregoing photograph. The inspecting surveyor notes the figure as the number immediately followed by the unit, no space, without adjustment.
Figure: -10°F
